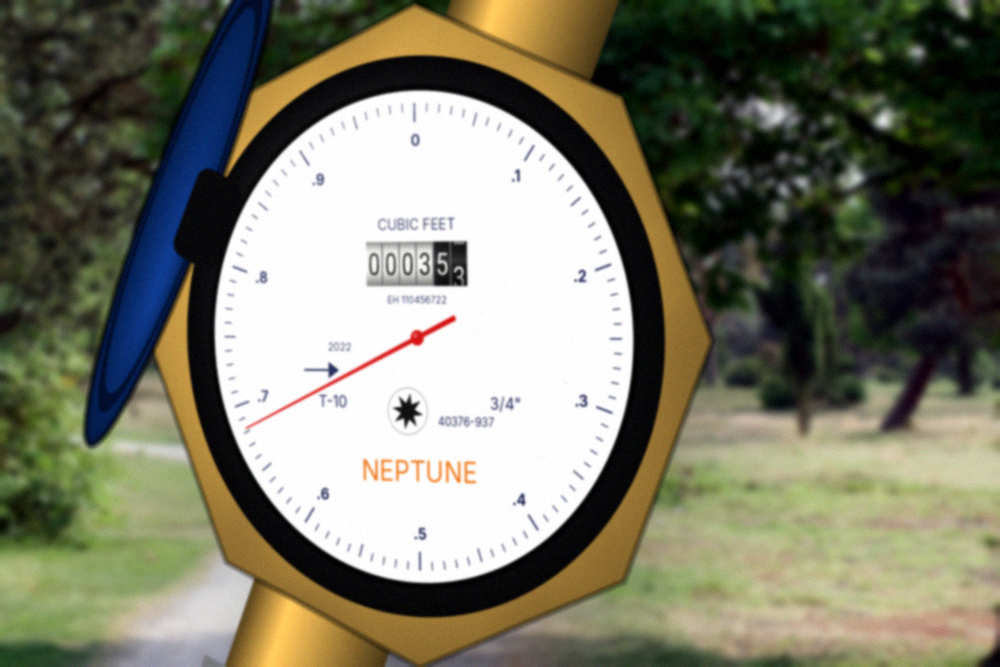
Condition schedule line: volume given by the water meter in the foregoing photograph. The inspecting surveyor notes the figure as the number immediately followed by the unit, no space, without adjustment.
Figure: 352.68ft³
